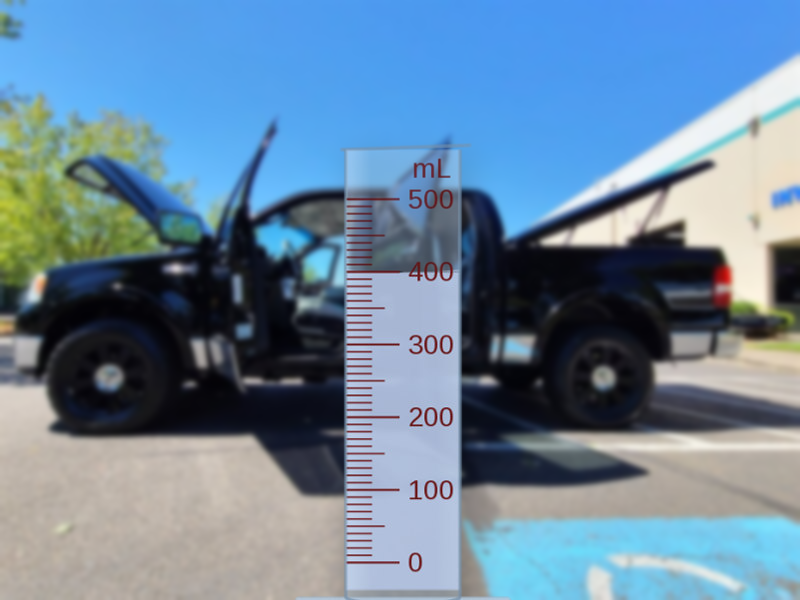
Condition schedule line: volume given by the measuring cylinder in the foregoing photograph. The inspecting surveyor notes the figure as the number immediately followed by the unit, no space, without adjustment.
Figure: 400mL
